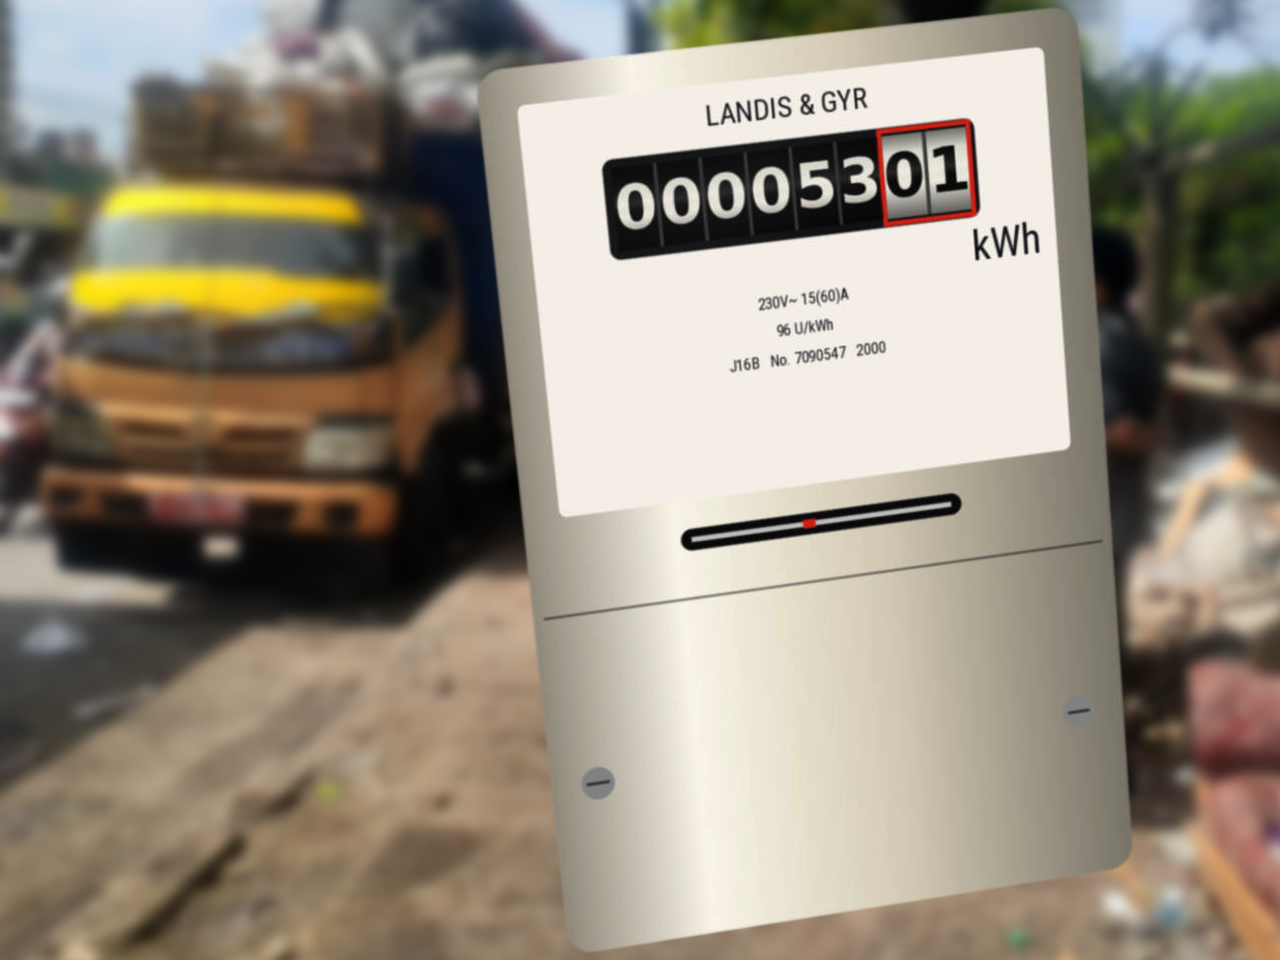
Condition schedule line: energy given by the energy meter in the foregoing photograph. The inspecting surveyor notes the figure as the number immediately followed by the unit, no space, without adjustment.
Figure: 53.01kWh
